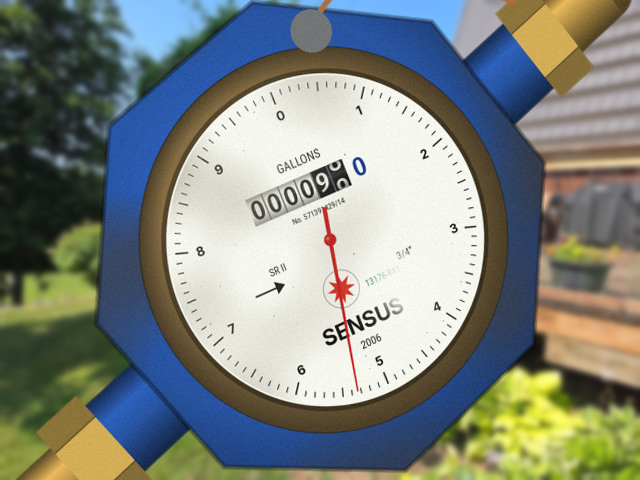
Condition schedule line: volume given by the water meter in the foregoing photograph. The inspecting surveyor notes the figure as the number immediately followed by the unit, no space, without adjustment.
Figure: 985.3gal
